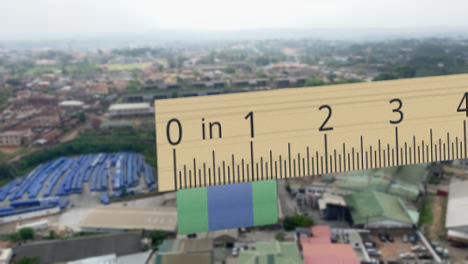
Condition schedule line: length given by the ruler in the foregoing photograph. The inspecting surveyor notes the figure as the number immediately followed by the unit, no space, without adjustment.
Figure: 1.3125in
